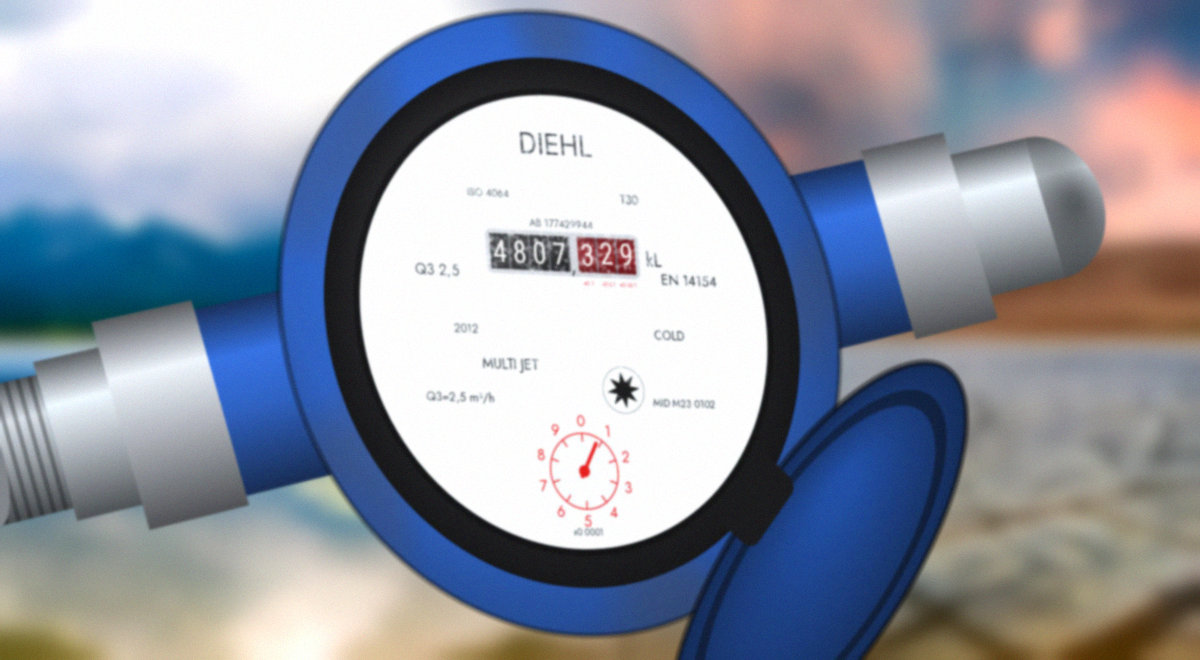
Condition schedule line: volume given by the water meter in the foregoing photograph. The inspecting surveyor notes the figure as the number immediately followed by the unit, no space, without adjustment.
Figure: 4807.3290kL
